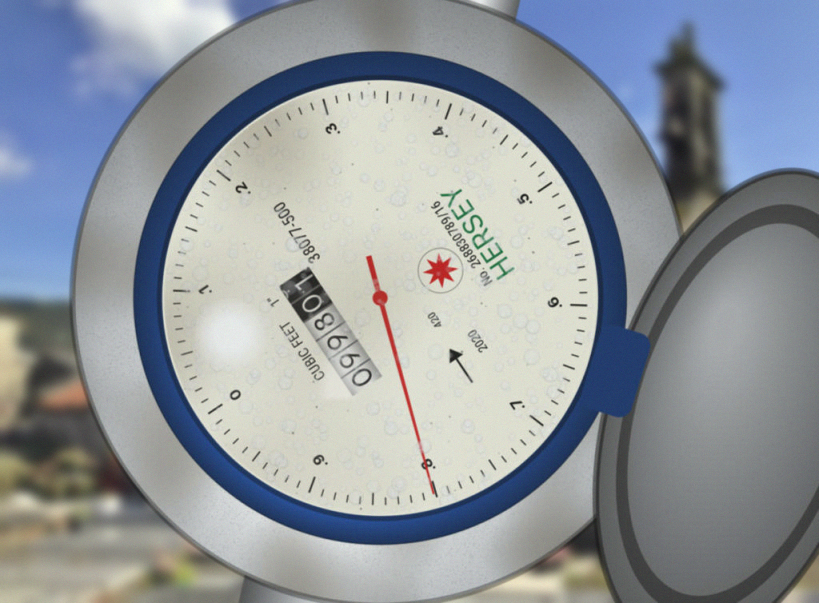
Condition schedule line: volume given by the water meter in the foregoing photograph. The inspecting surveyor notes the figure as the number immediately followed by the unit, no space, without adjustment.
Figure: 99800.80ft³
